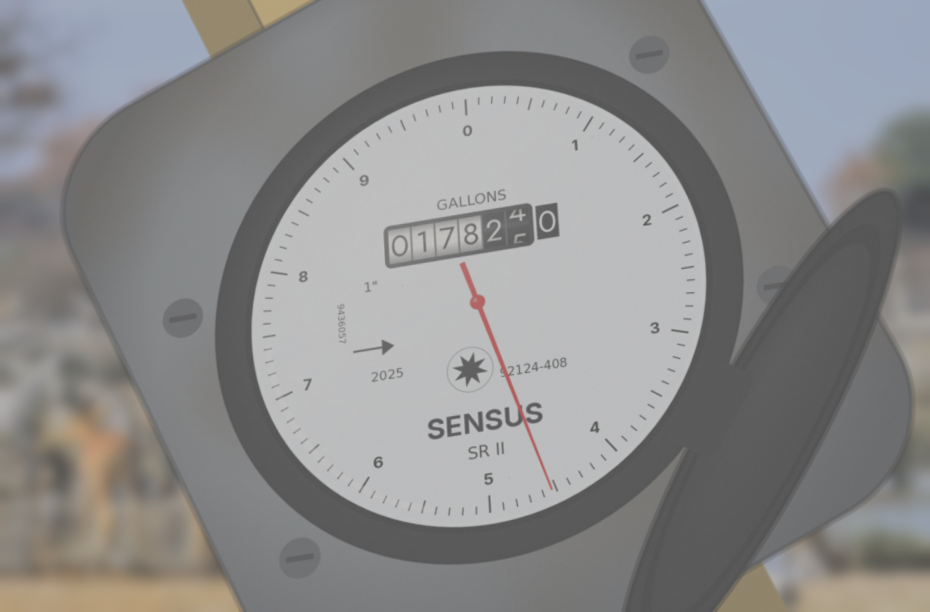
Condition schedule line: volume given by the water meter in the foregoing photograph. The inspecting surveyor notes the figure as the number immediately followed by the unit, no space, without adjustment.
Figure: 178244.5gal
